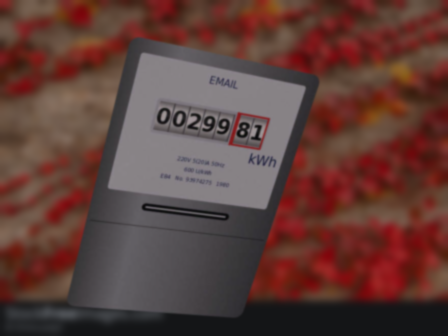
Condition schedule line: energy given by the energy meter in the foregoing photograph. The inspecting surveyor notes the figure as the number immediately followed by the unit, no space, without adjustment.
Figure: 299.81kWh
